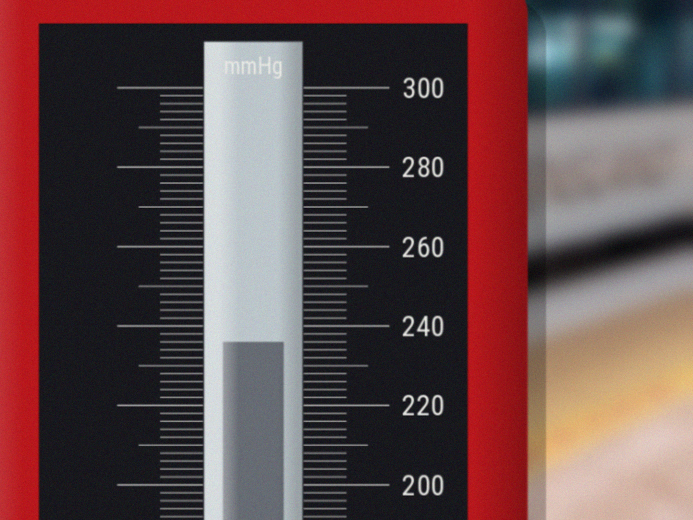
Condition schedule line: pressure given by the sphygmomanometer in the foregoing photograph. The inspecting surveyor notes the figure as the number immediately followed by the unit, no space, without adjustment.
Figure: 236mmHg
